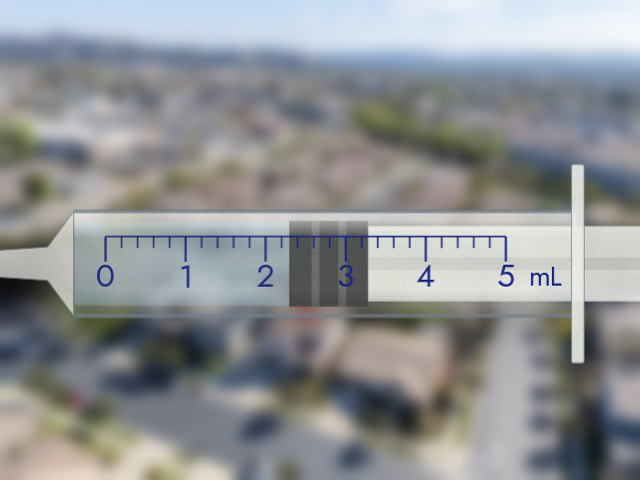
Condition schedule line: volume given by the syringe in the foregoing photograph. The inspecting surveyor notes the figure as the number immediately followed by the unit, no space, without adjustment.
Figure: 2.3mL
